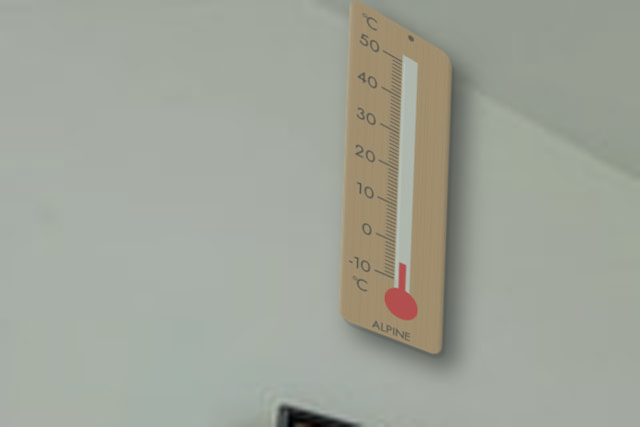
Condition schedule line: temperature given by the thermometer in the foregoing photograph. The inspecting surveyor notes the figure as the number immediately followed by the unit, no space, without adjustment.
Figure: -5°C
